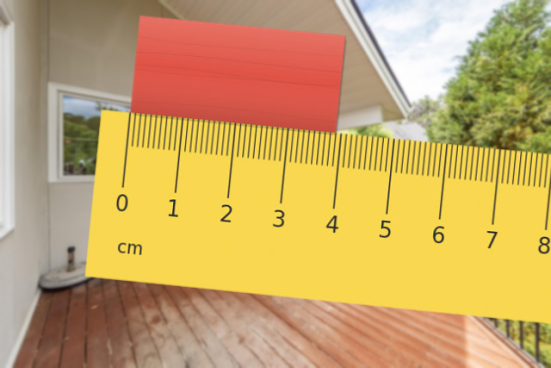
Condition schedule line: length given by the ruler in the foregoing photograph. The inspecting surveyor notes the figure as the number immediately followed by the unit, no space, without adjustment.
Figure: 3.9cm
